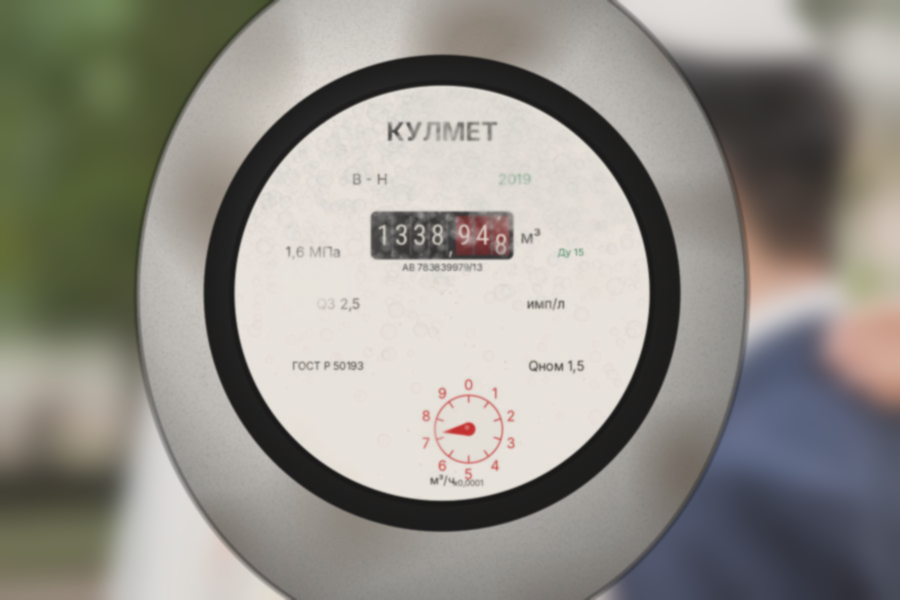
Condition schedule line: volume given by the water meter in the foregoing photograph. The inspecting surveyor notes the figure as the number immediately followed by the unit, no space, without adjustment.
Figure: 1338.9477m³
